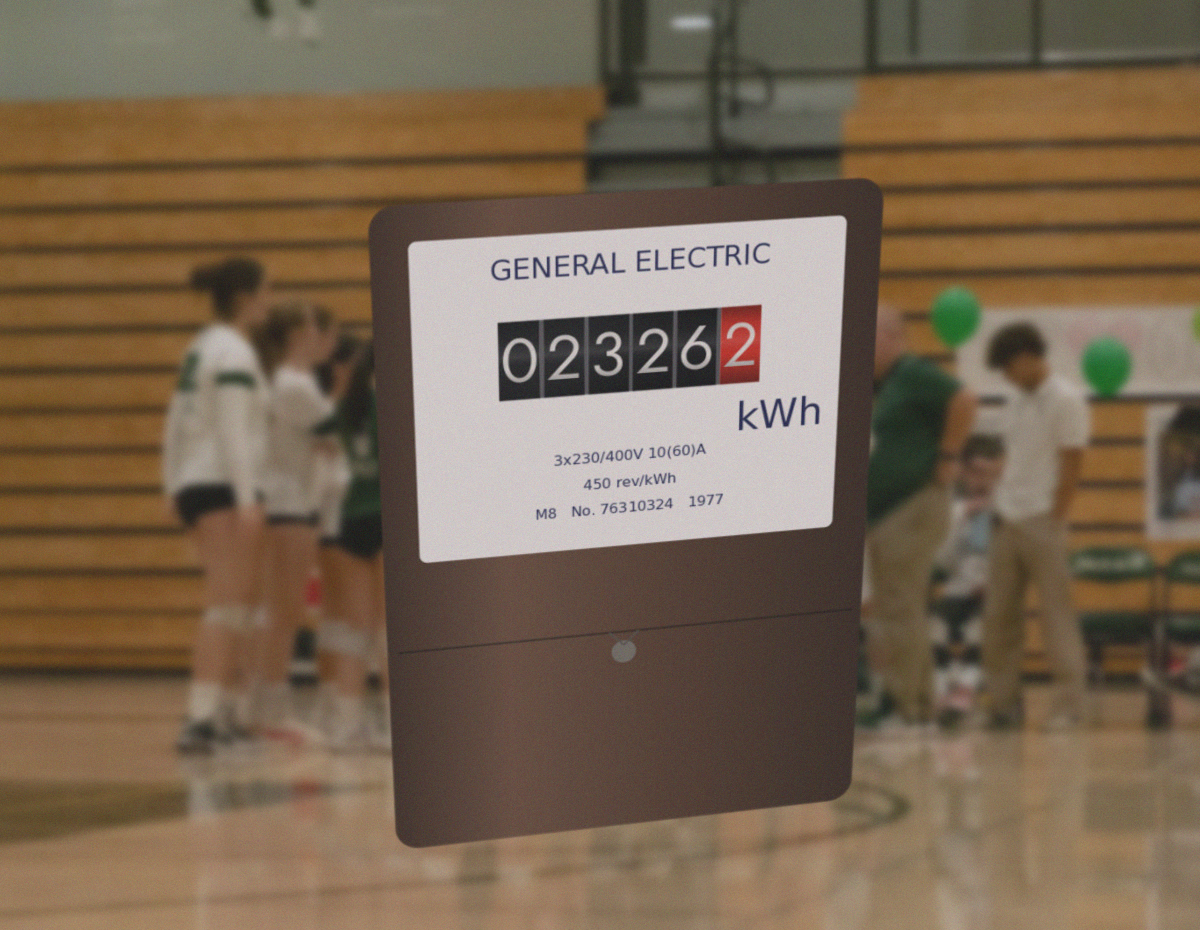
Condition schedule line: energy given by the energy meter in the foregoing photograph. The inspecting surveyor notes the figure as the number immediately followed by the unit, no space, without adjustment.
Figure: 2326.2kWh
